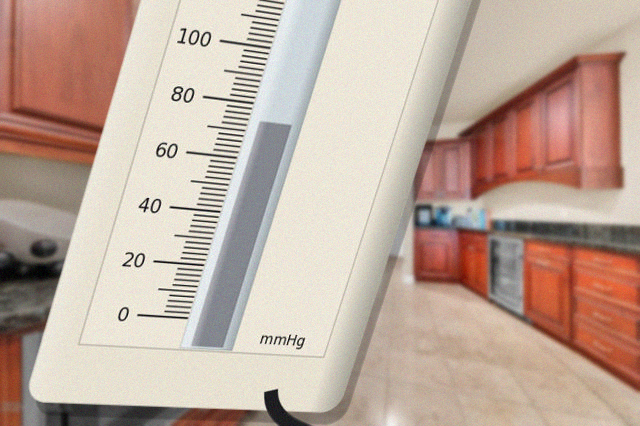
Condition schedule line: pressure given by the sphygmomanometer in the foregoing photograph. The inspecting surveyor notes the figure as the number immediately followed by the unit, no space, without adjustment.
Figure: 74mmHg
